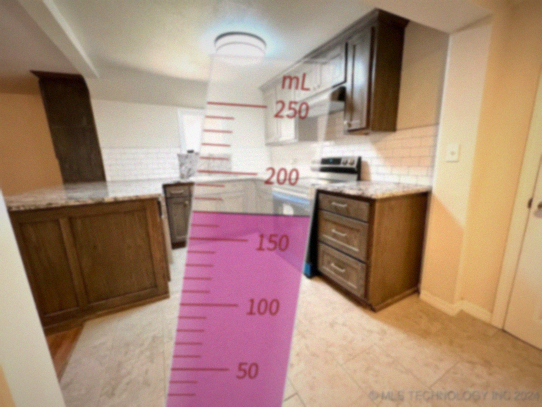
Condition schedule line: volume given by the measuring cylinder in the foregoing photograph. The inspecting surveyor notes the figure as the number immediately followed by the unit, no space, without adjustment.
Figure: 170mL
